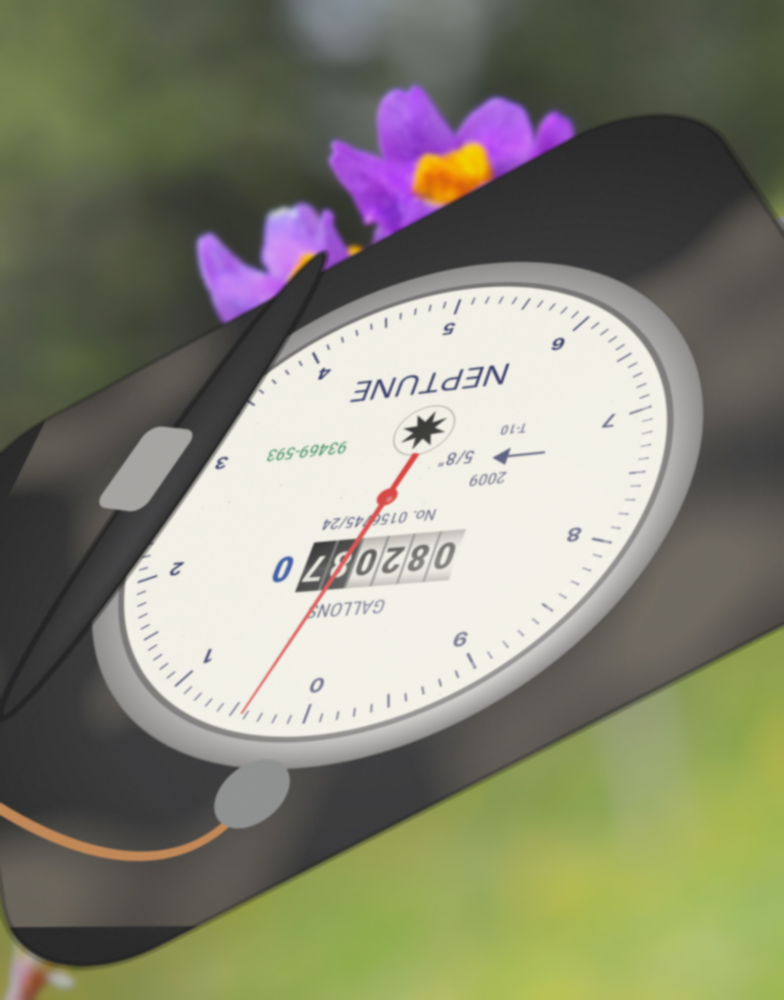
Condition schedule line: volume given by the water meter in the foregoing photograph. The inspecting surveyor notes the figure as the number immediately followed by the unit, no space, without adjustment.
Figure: 820870.4gal
